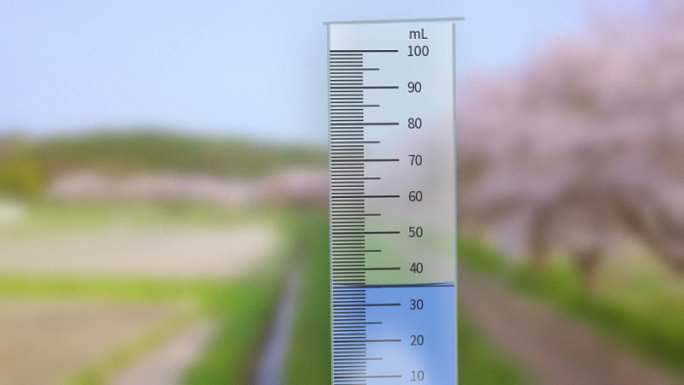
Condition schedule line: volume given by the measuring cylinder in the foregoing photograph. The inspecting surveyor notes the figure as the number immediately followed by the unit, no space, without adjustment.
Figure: 35mL
